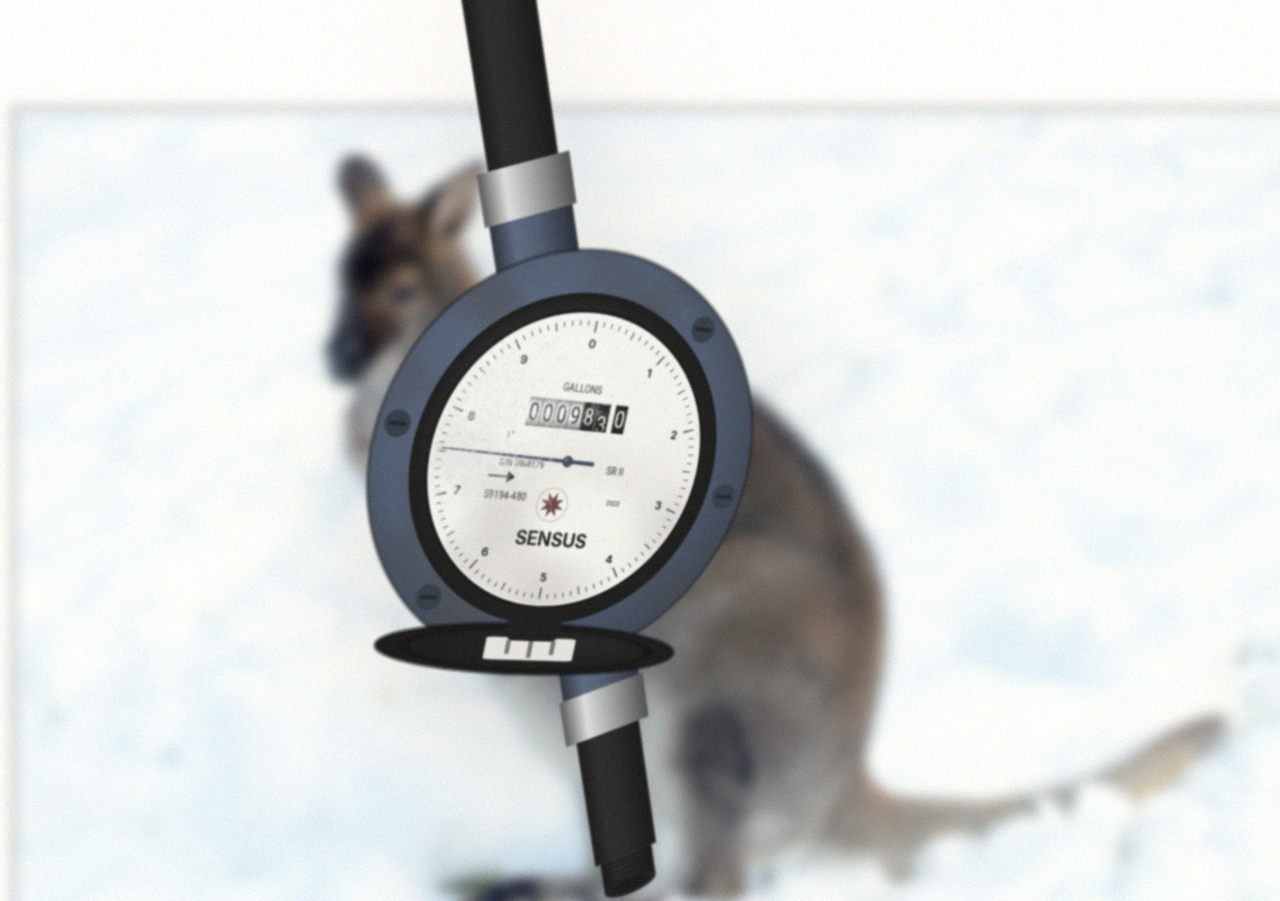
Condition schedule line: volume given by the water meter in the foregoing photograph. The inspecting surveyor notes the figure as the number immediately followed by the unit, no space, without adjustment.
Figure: 9827.5gal
